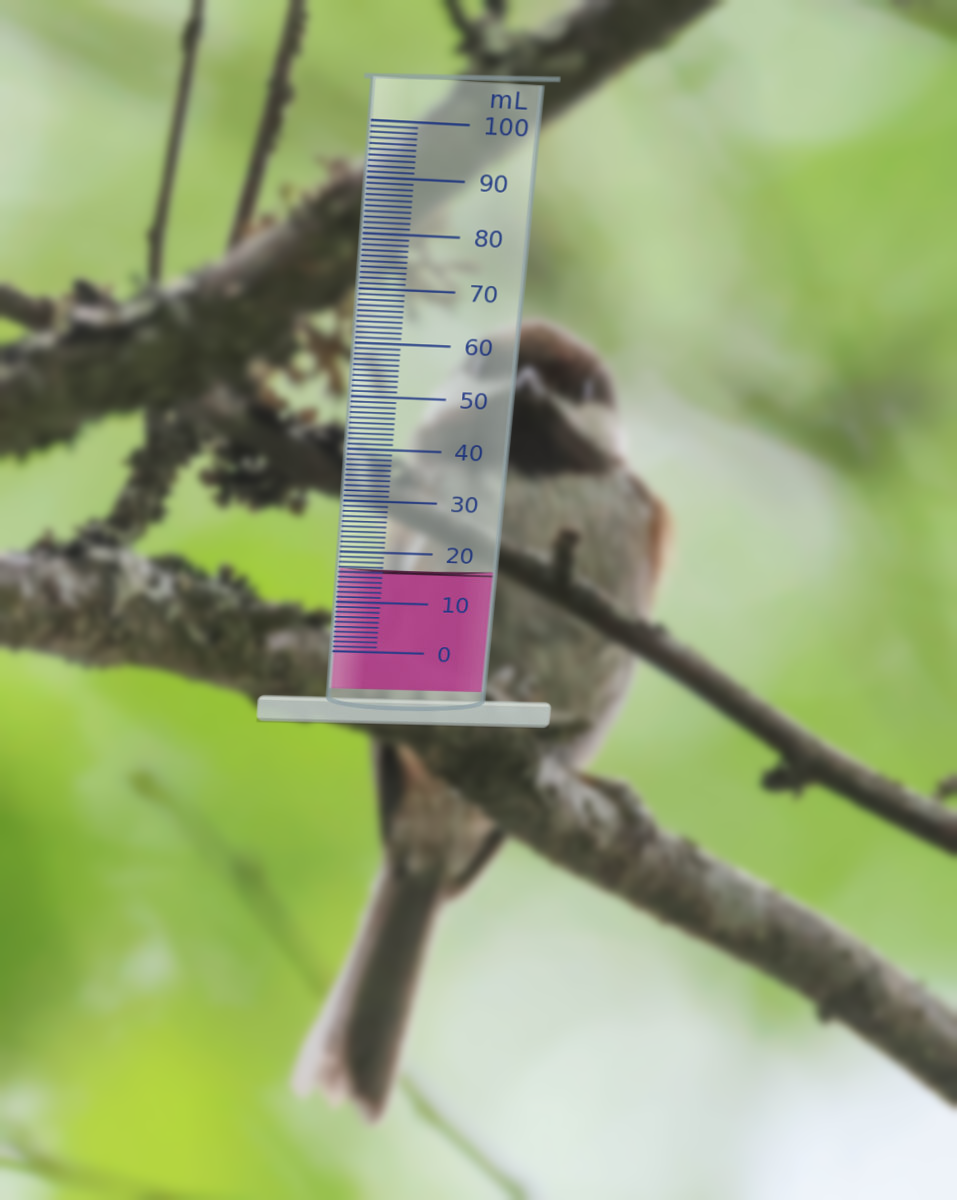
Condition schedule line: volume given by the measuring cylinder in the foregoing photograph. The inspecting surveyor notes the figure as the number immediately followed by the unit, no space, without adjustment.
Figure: 16mL
